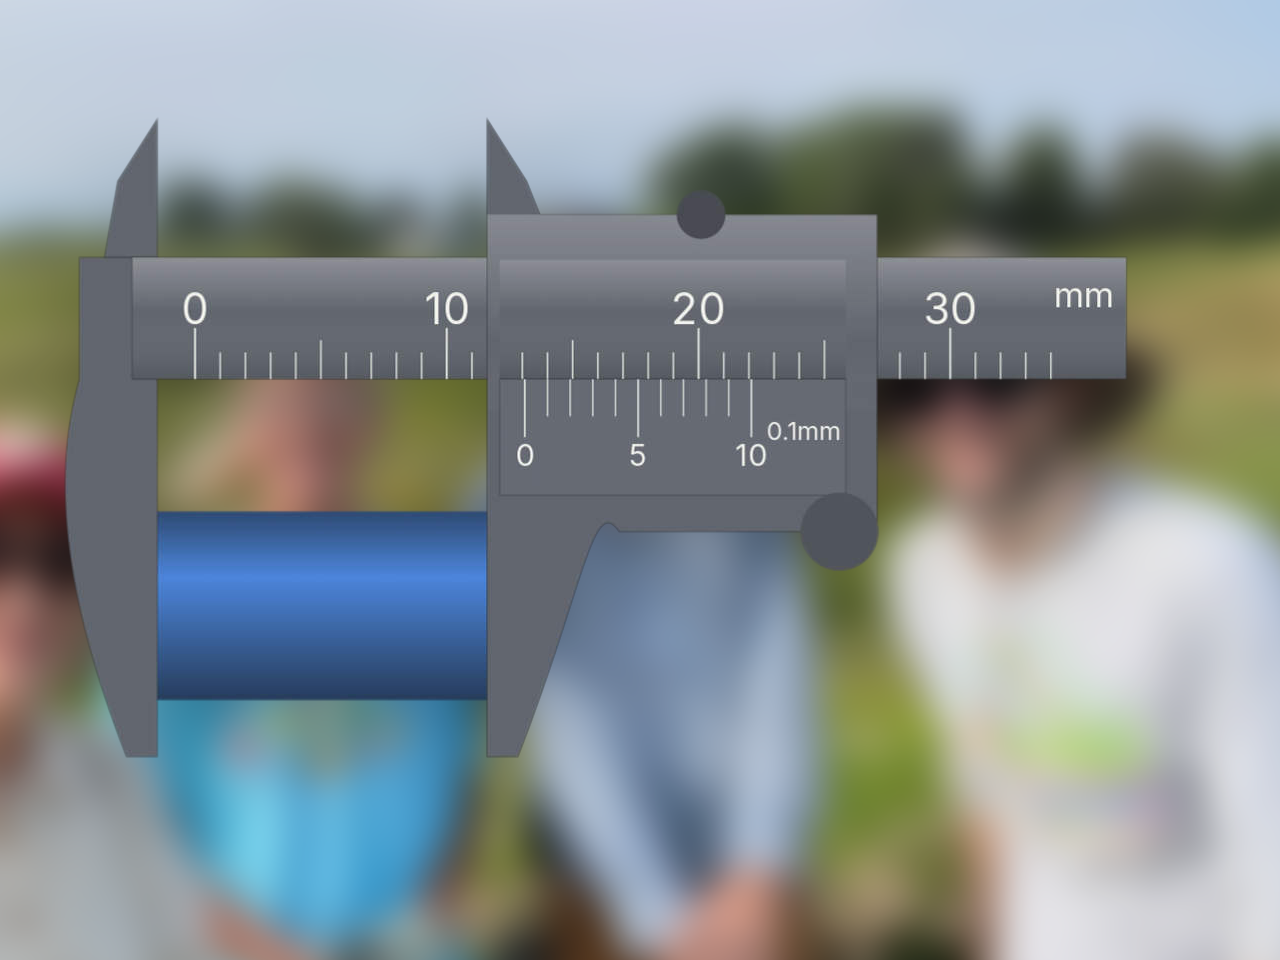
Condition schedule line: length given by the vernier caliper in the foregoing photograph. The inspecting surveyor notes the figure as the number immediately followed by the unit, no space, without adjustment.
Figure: 13.1mm
